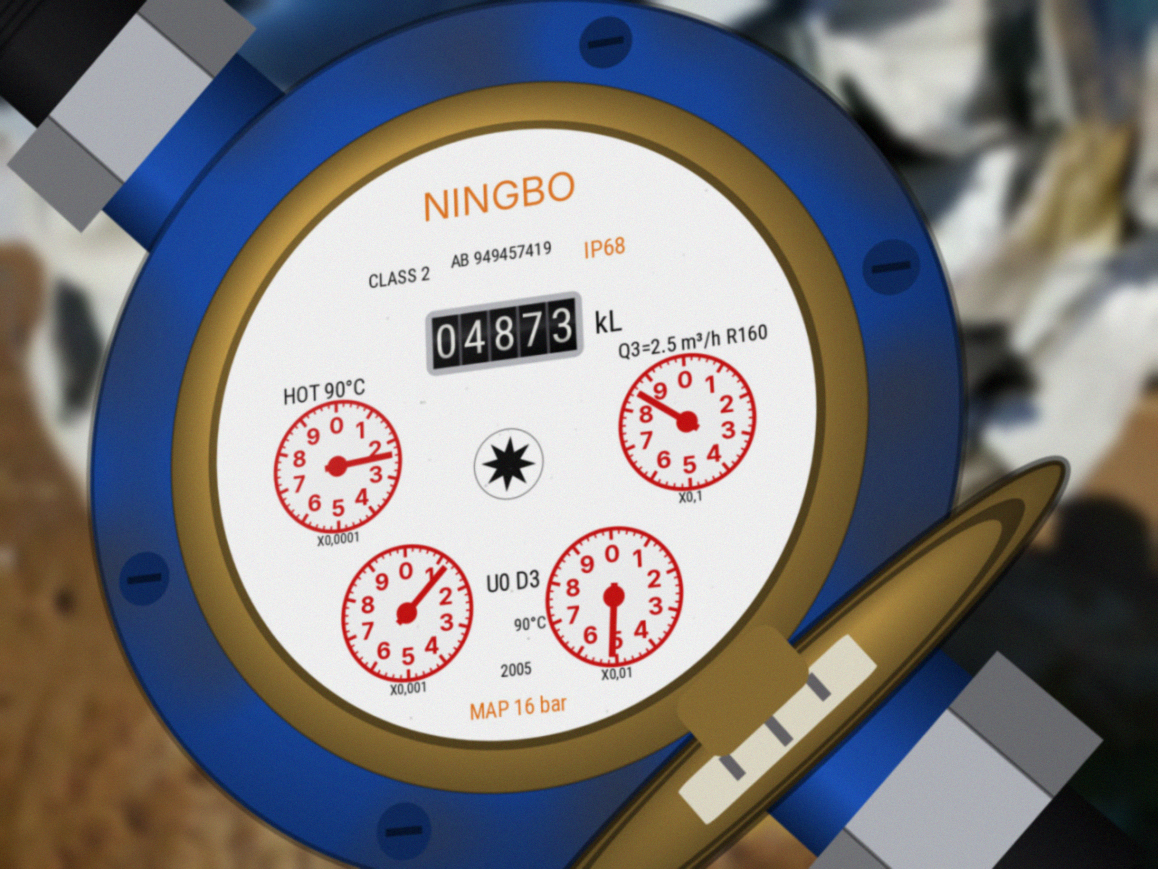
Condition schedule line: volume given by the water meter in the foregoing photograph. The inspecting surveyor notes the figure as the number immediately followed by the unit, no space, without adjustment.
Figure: 4873.8512kL
